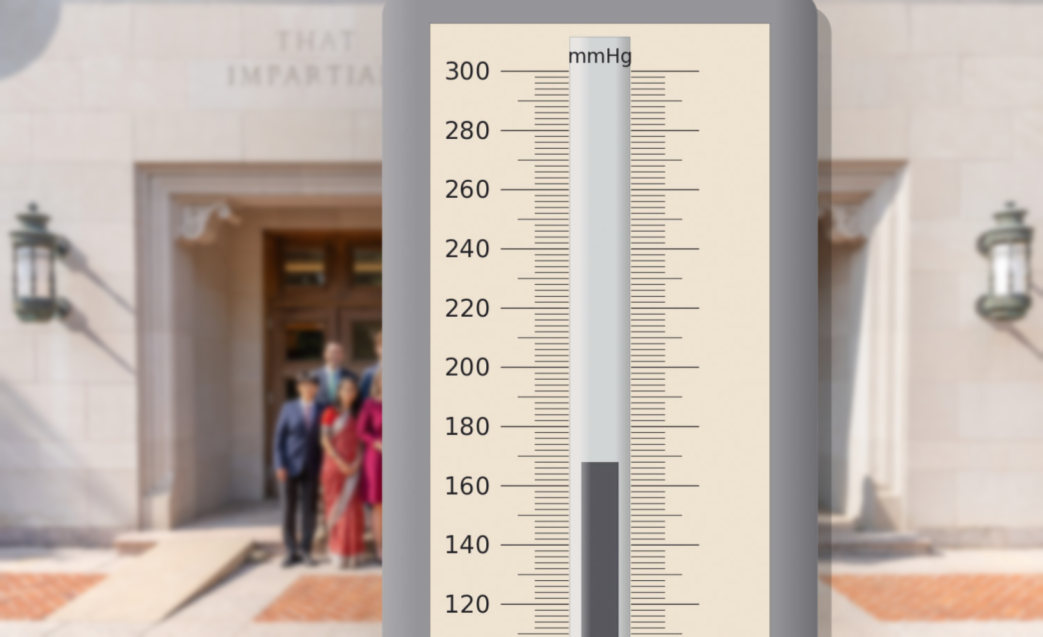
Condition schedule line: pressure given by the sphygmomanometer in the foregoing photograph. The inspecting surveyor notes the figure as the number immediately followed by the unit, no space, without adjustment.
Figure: 168mmHg
